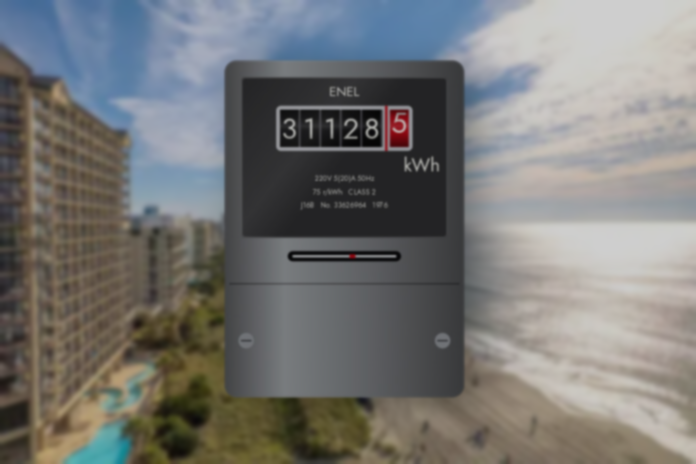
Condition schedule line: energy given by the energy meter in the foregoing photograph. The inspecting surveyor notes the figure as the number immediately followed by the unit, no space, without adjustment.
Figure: 31128.5kWh
